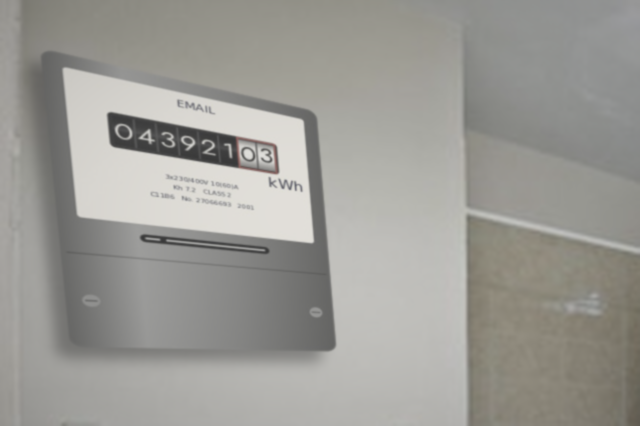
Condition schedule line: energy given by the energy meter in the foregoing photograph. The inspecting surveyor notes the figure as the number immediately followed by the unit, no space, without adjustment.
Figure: 43921.03kWh
